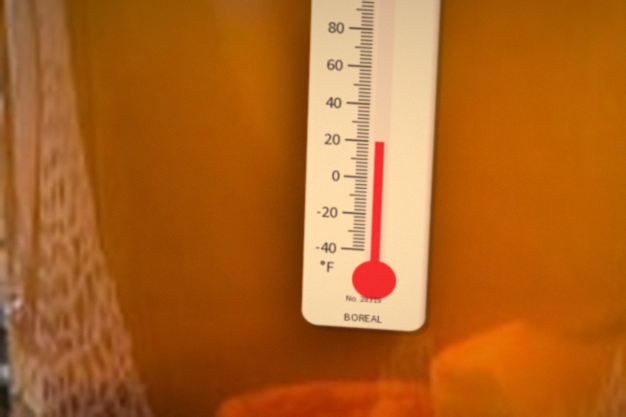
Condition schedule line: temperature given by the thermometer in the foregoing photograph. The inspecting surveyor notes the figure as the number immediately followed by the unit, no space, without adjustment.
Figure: 20°F
